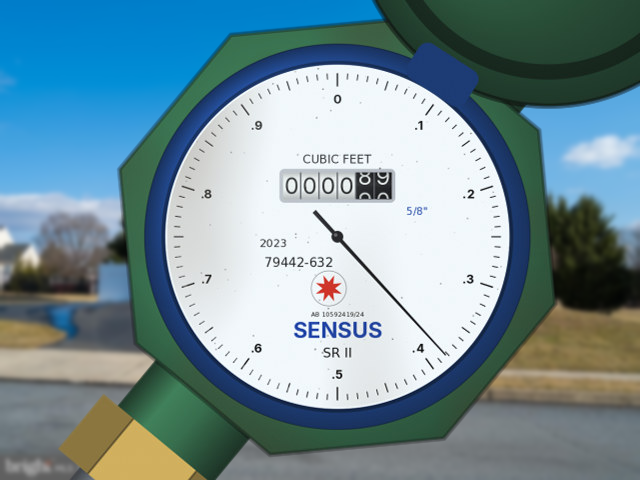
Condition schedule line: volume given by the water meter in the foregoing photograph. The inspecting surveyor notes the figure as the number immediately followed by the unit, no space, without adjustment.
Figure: 89.38ft³
